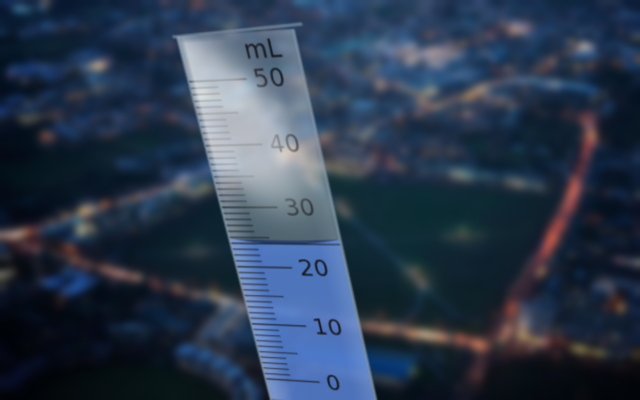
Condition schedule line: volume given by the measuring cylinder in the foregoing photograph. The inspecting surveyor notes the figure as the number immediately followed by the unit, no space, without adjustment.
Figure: 24mL
